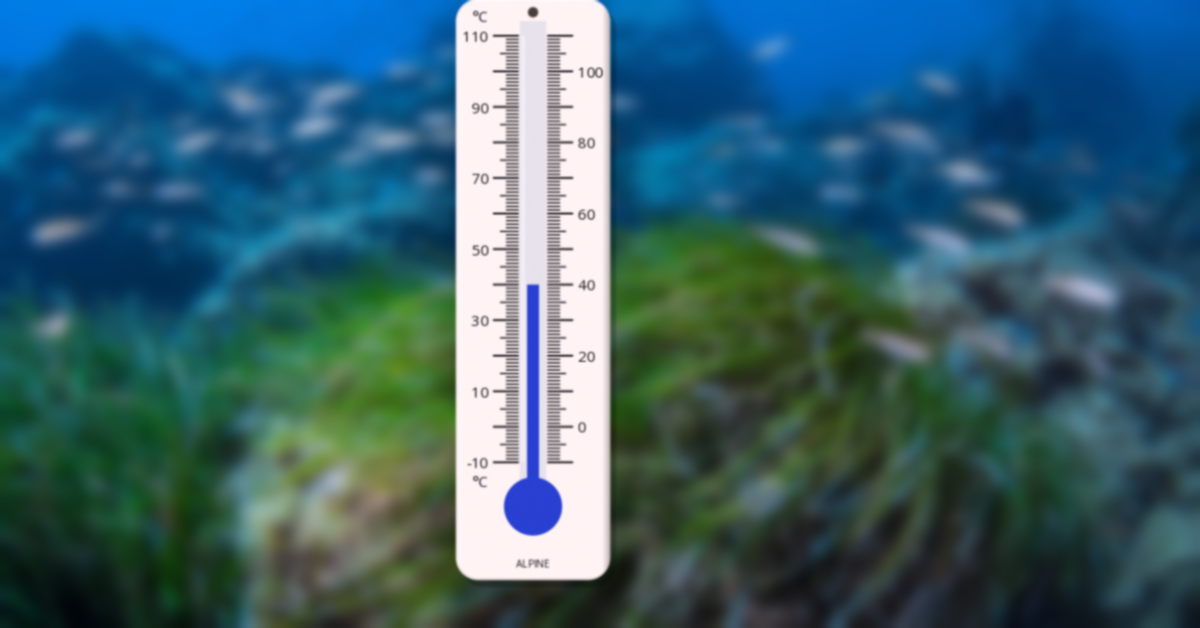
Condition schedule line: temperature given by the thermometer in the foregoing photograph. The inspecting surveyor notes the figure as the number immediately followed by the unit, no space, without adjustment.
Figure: 40°C
